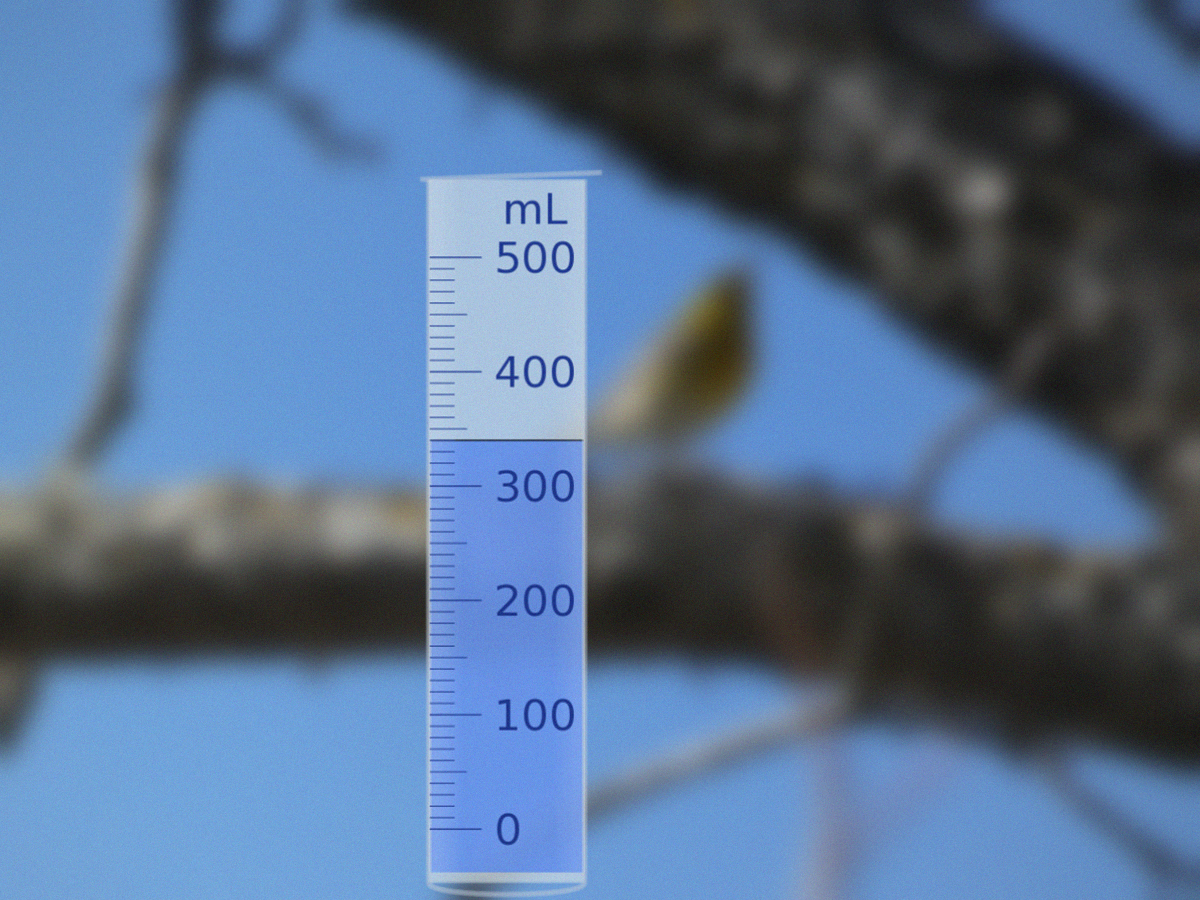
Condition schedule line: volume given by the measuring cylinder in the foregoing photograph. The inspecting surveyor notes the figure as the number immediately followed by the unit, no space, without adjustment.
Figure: 340mL
